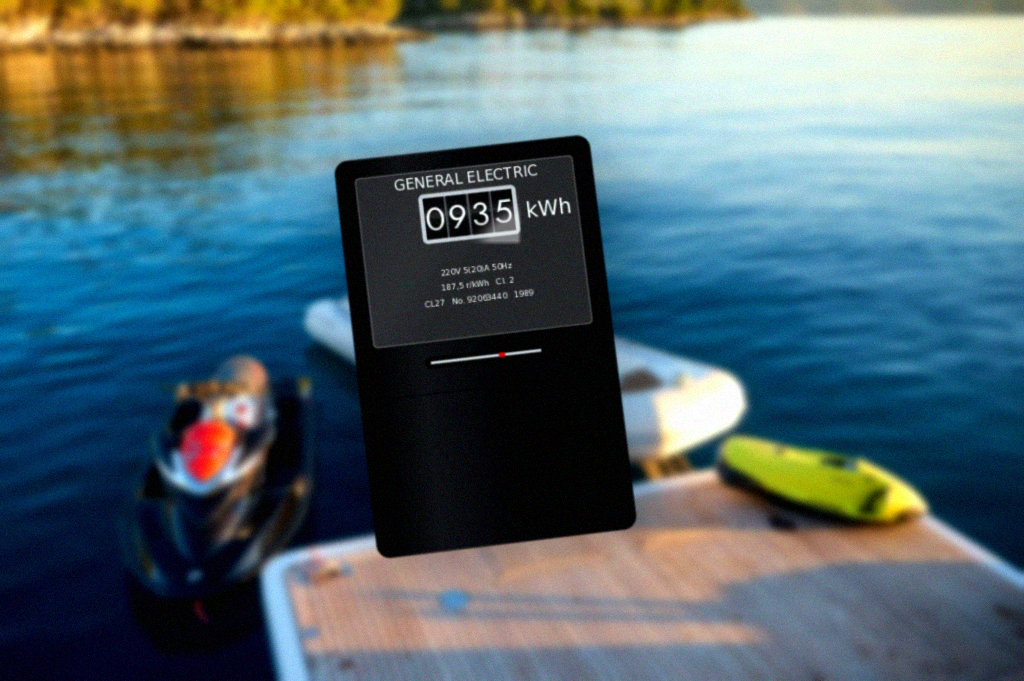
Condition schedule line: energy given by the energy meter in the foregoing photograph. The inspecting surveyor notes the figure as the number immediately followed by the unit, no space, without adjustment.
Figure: 935kWh
